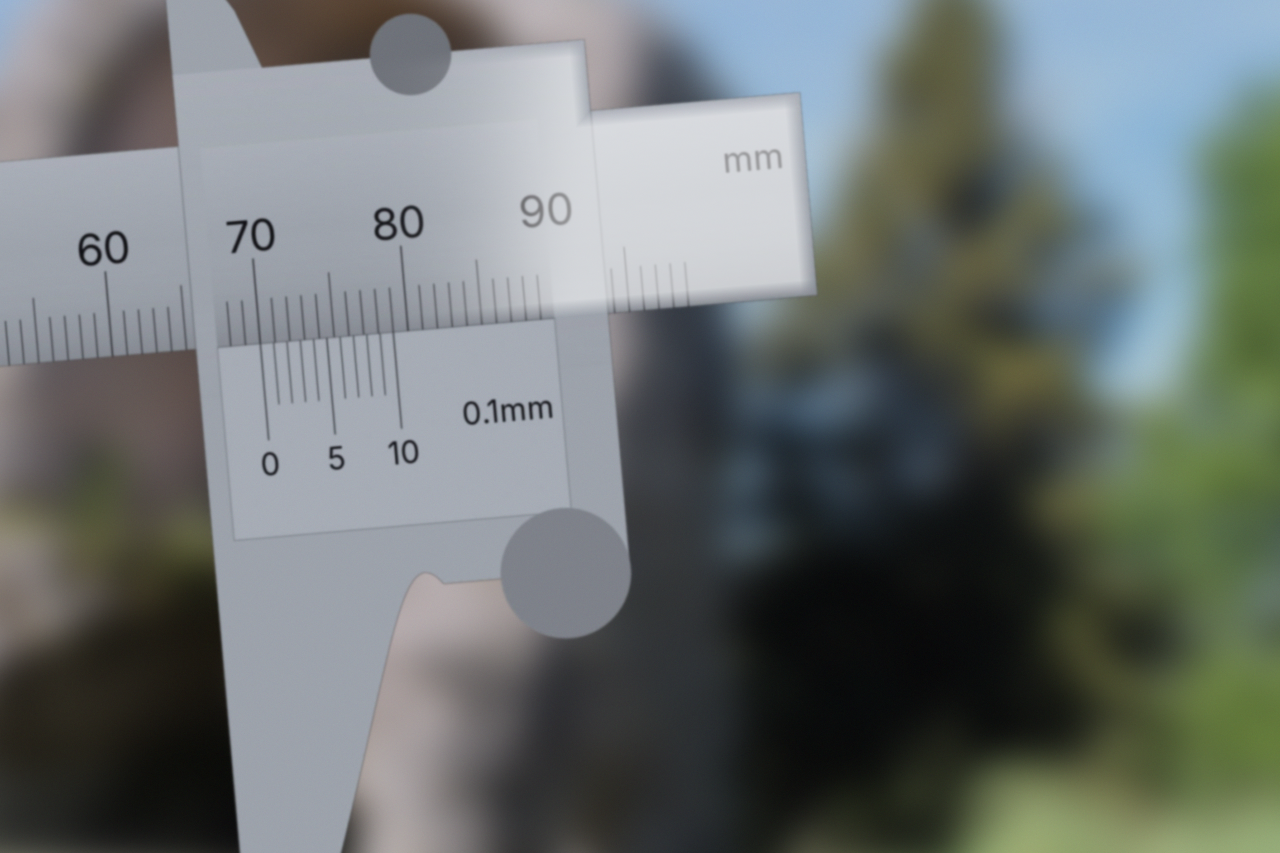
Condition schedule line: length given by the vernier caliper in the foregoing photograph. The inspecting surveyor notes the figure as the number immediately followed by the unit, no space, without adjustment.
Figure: 70.0mm
